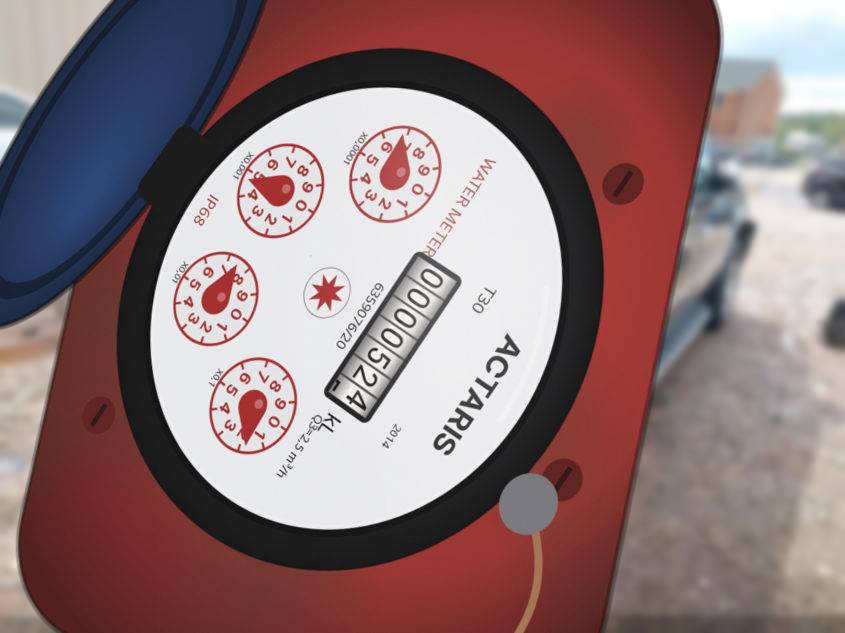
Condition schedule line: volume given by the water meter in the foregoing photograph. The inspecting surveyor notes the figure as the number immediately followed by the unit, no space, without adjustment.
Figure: 524.1746kL
